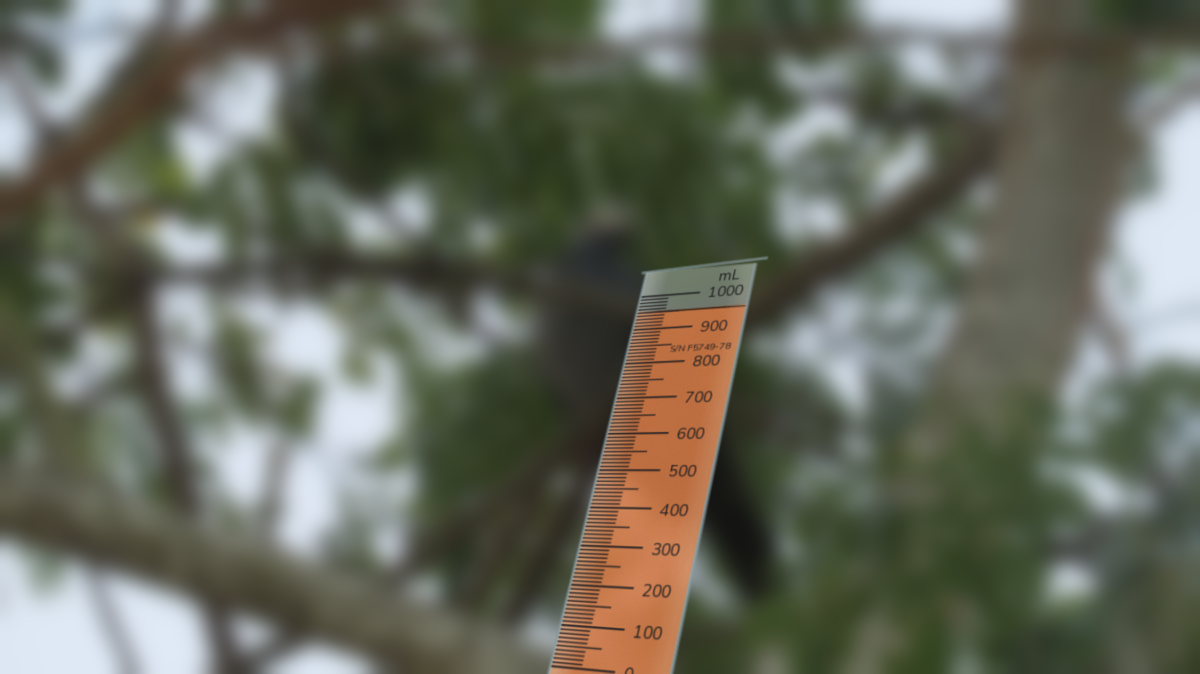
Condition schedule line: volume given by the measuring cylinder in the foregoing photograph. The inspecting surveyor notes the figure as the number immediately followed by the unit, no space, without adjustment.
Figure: 950mL
